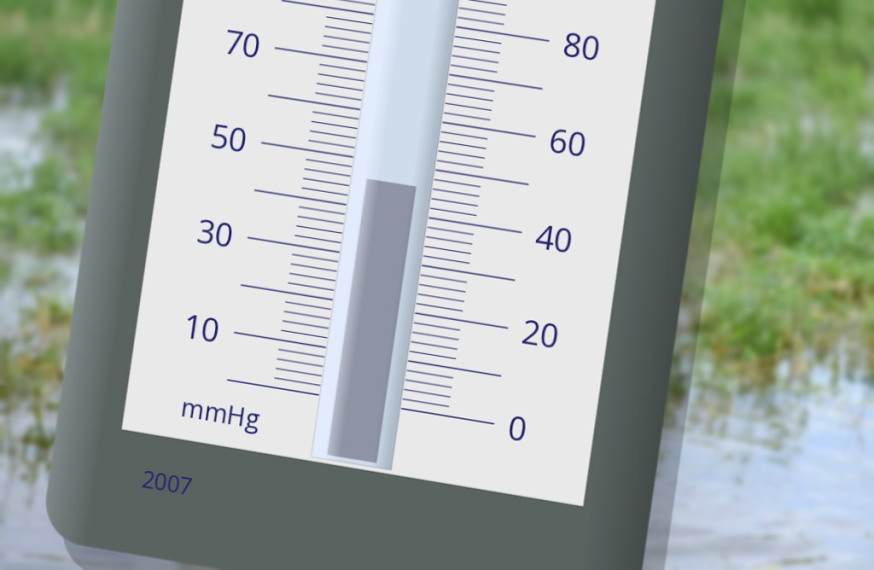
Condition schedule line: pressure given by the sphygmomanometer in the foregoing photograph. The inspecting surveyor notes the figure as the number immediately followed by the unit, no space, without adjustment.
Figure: 46mmHg
